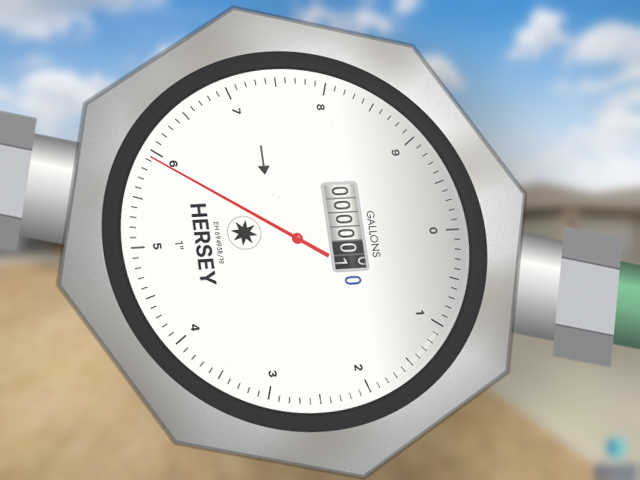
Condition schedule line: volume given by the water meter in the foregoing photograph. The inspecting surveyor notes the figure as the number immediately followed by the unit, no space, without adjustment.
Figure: 5.9gal
